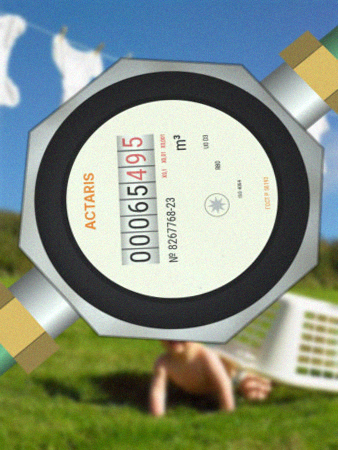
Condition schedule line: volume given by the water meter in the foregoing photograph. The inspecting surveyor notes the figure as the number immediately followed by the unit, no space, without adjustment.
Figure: 65.495m³
